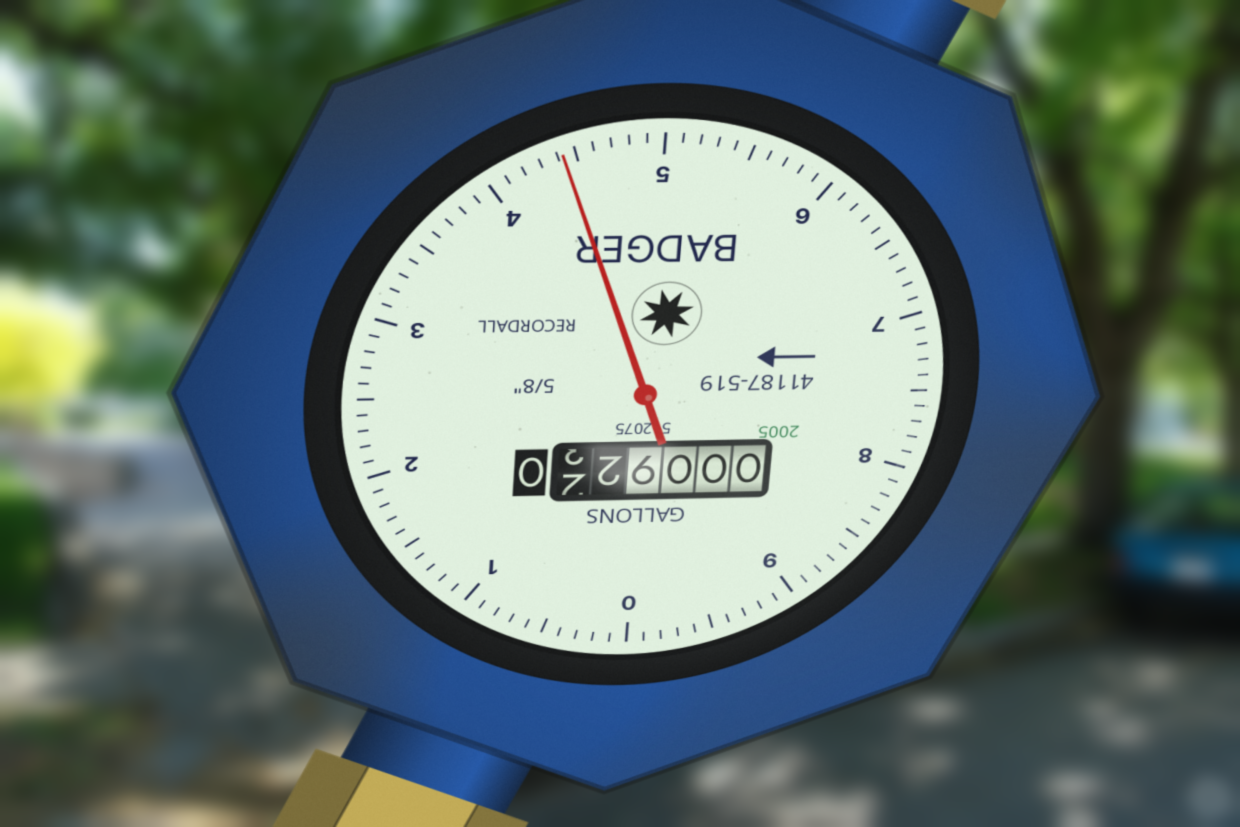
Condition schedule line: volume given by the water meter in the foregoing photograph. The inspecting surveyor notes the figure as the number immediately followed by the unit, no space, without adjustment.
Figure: 9224.4gal
